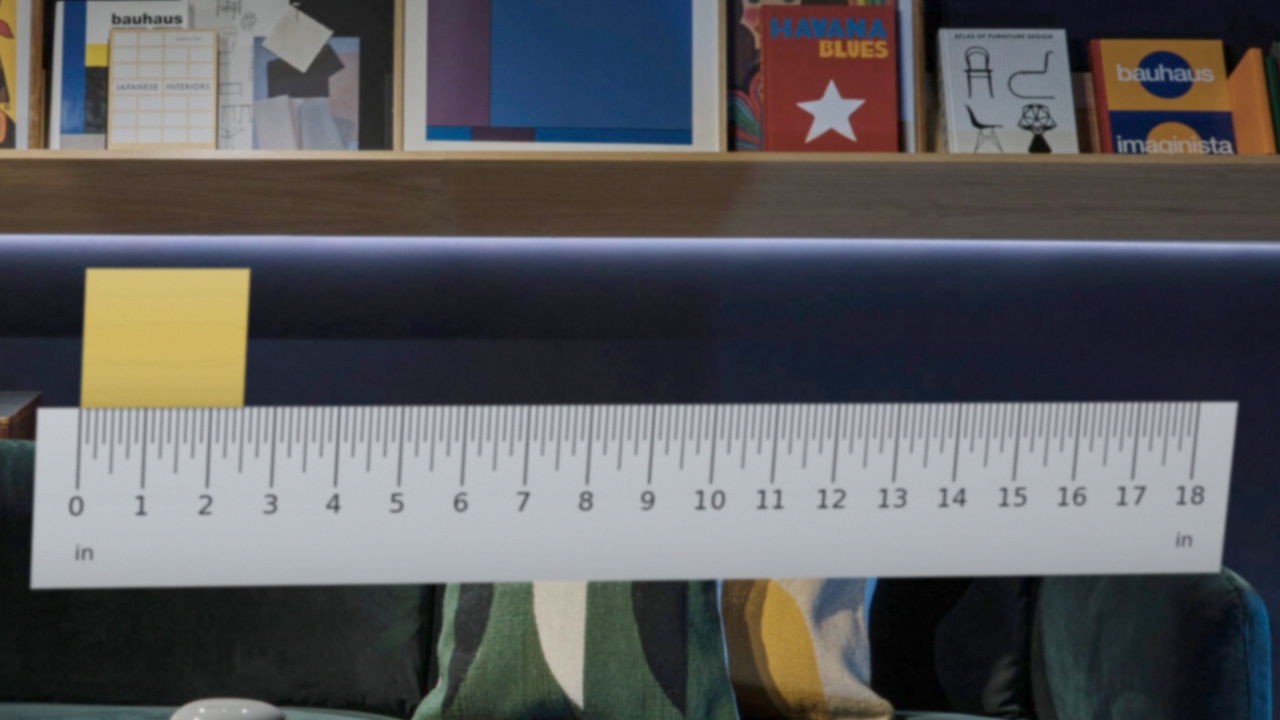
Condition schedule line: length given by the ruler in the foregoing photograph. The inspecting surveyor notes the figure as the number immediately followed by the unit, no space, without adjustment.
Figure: 2.5in
